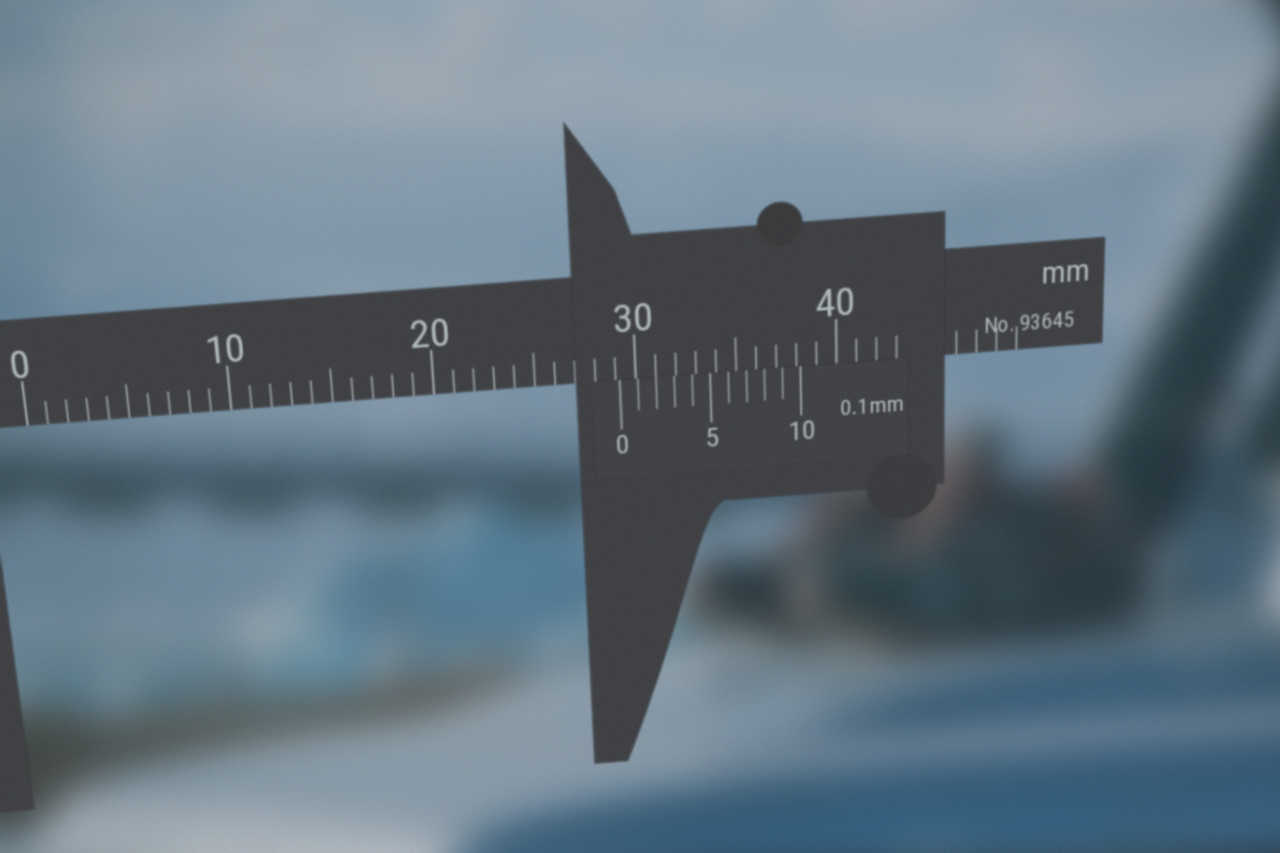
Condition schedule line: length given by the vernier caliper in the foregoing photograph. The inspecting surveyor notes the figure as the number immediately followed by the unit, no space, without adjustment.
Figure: 29.2mm
